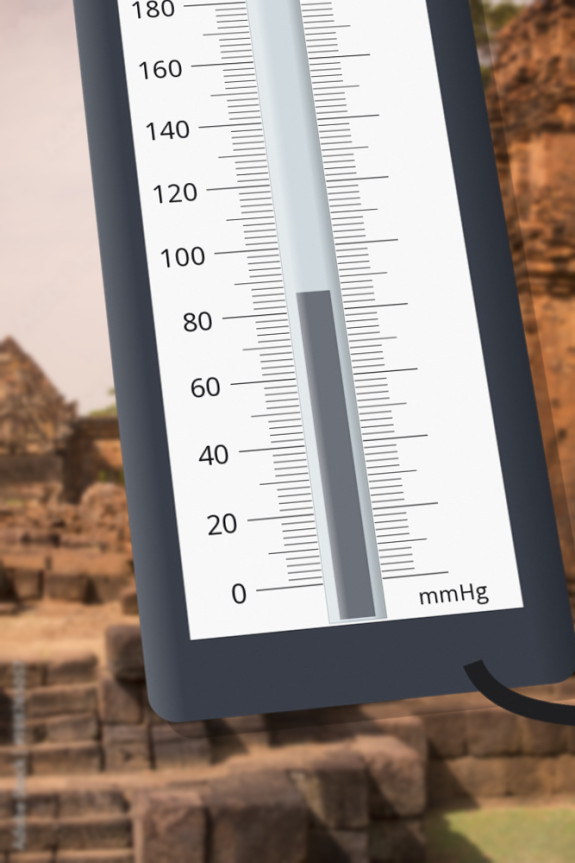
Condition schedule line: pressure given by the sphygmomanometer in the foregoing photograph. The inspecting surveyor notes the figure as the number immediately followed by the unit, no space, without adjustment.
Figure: 86mmHg
